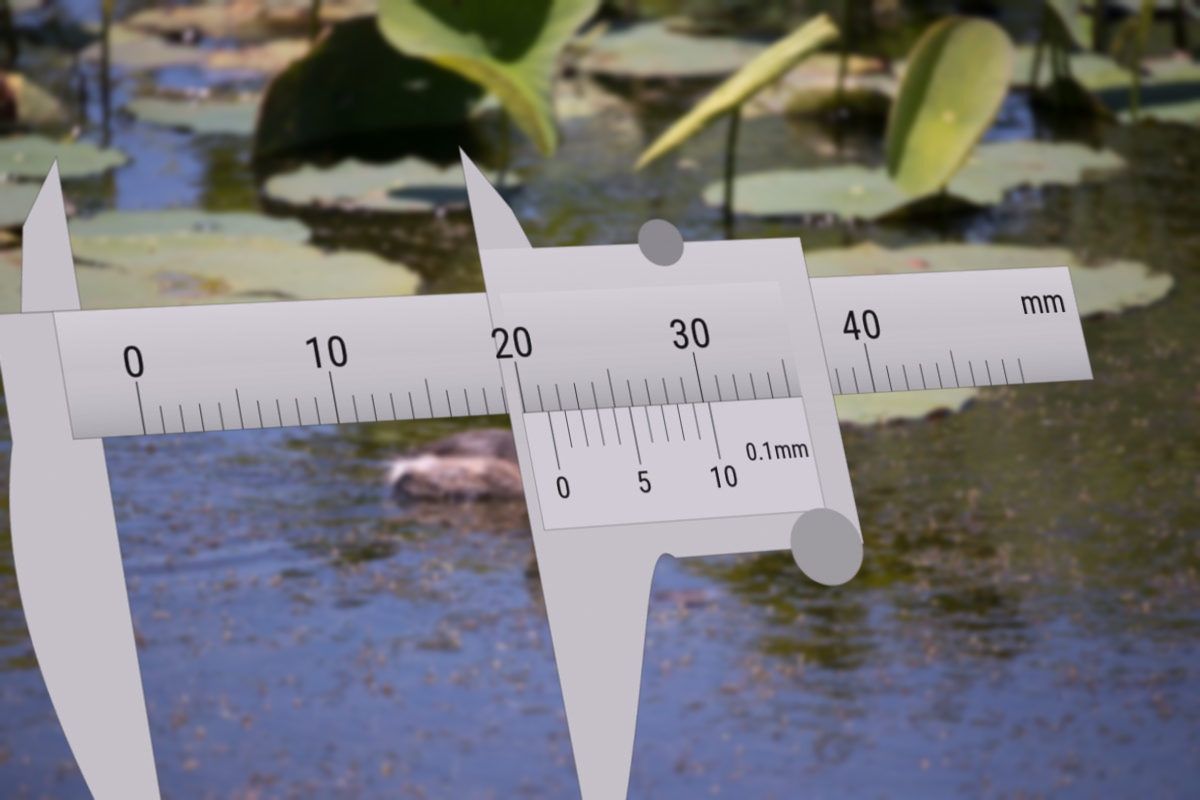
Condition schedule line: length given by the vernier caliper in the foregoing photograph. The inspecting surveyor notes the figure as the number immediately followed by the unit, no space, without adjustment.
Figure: 21.3mm
